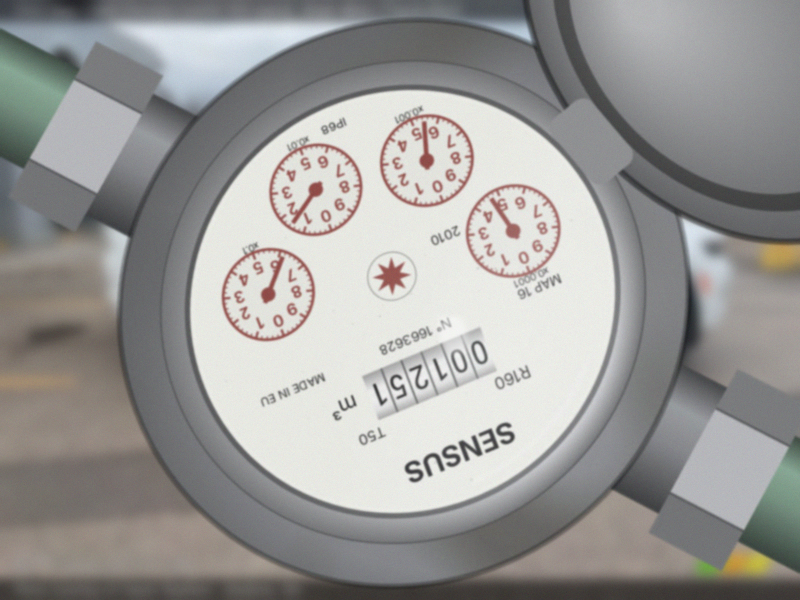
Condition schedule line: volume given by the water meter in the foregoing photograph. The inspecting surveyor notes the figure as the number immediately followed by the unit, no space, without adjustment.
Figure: 1251.6154m³
